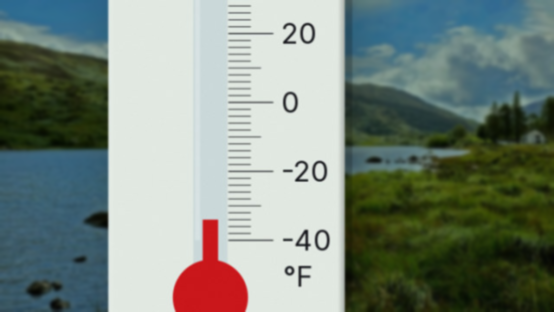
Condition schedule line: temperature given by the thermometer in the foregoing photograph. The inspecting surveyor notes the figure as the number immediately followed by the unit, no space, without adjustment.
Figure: -34°F
